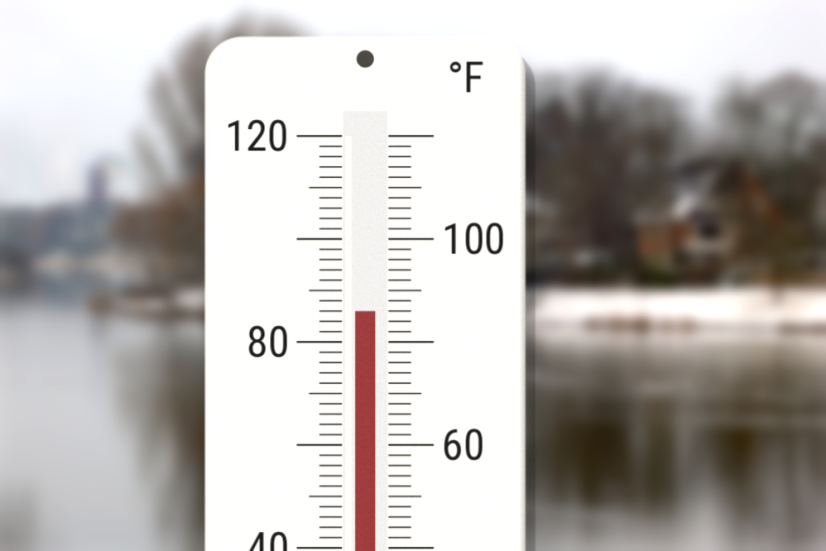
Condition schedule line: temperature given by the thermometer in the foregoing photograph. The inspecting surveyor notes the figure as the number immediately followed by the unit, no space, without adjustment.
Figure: 86°F
